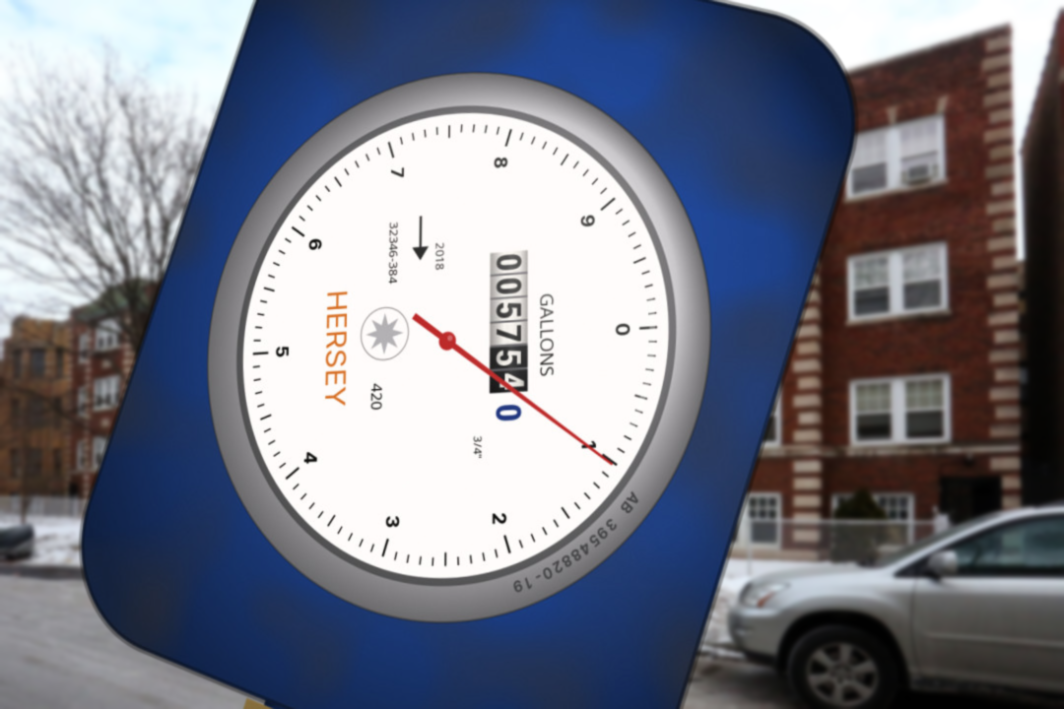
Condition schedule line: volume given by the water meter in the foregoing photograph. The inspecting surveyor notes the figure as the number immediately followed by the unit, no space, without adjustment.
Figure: 57541.0gal
